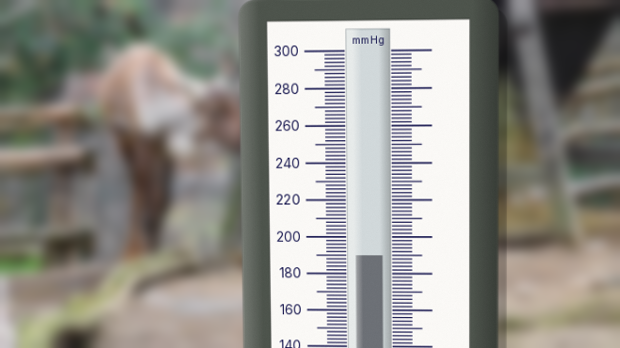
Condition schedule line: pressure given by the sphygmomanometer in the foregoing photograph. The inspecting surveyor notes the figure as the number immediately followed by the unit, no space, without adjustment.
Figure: 190mmHg
